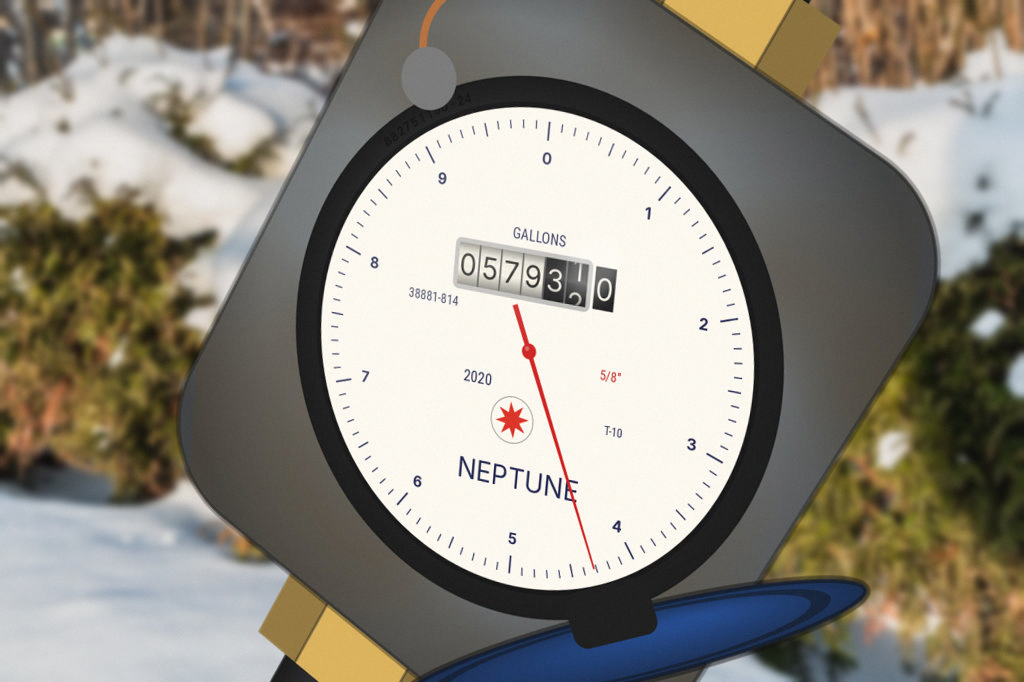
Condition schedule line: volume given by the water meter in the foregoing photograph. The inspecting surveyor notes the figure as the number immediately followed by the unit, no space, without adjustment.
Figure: 579314.3gal
